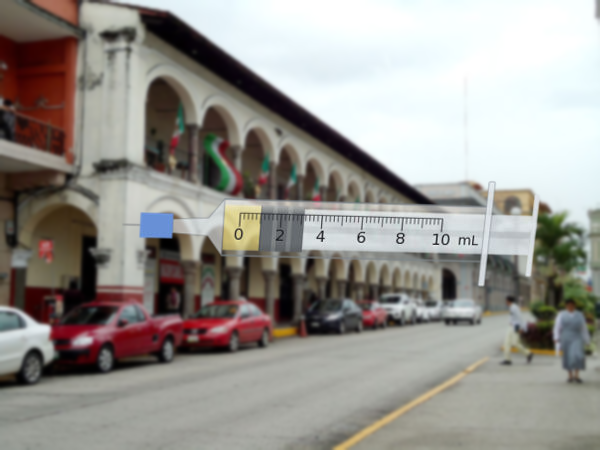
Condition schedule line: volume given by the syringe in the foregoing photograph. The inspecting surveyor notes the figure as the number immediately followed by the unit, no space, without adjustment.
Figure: 1mL
